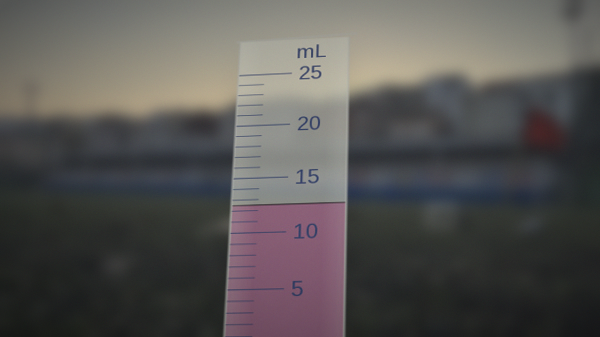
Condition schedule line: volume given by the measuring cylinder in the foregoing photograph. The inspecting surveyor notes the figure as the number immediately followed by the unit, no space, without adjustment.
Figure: 12.5mL
